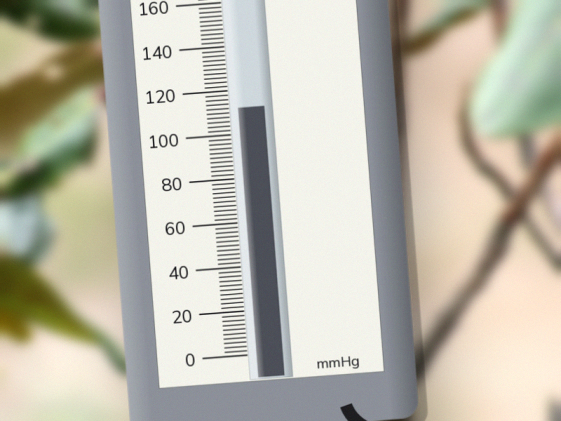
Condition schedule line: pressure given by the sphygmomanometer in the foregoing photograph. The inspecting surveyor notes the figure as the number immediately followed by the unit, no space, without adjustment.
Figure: 112mmHg
